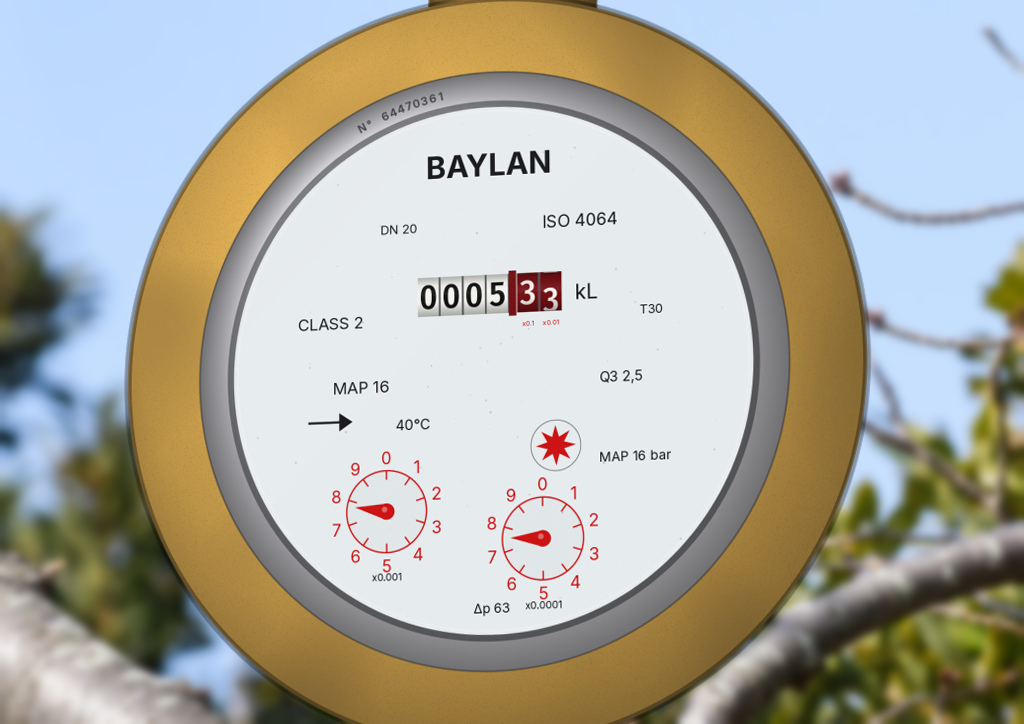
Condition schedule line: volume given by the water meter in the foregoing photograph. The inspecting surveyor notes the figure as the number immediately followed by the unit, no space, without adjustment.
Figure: 5.3277kL
